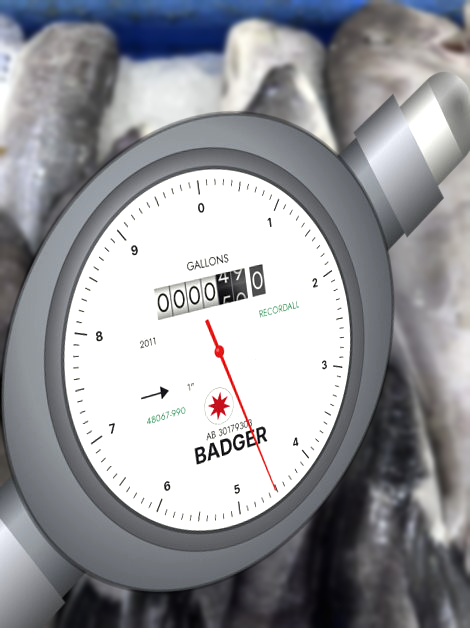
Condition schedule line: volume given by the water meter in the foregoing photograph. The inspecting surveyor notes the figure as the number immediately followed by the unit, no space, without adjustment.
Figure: 494.5gal
